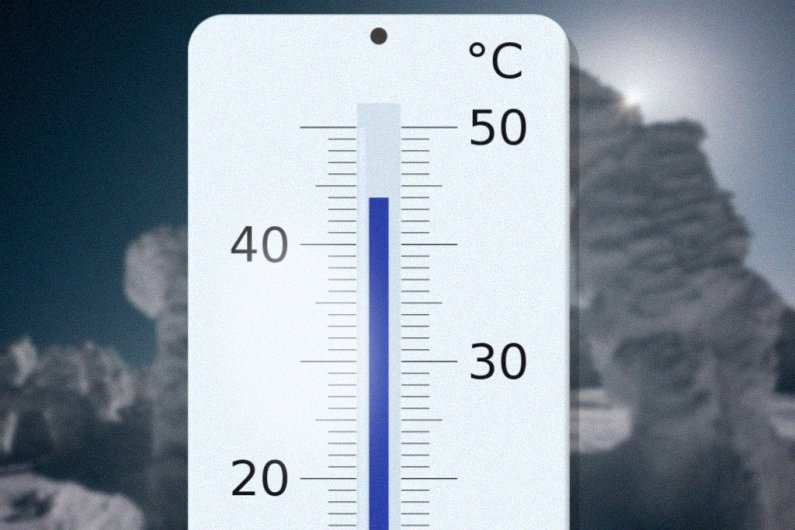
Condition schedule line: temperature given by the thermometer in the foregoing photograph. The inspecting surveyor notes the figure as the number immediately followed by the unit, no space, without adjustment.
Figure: 44°C
